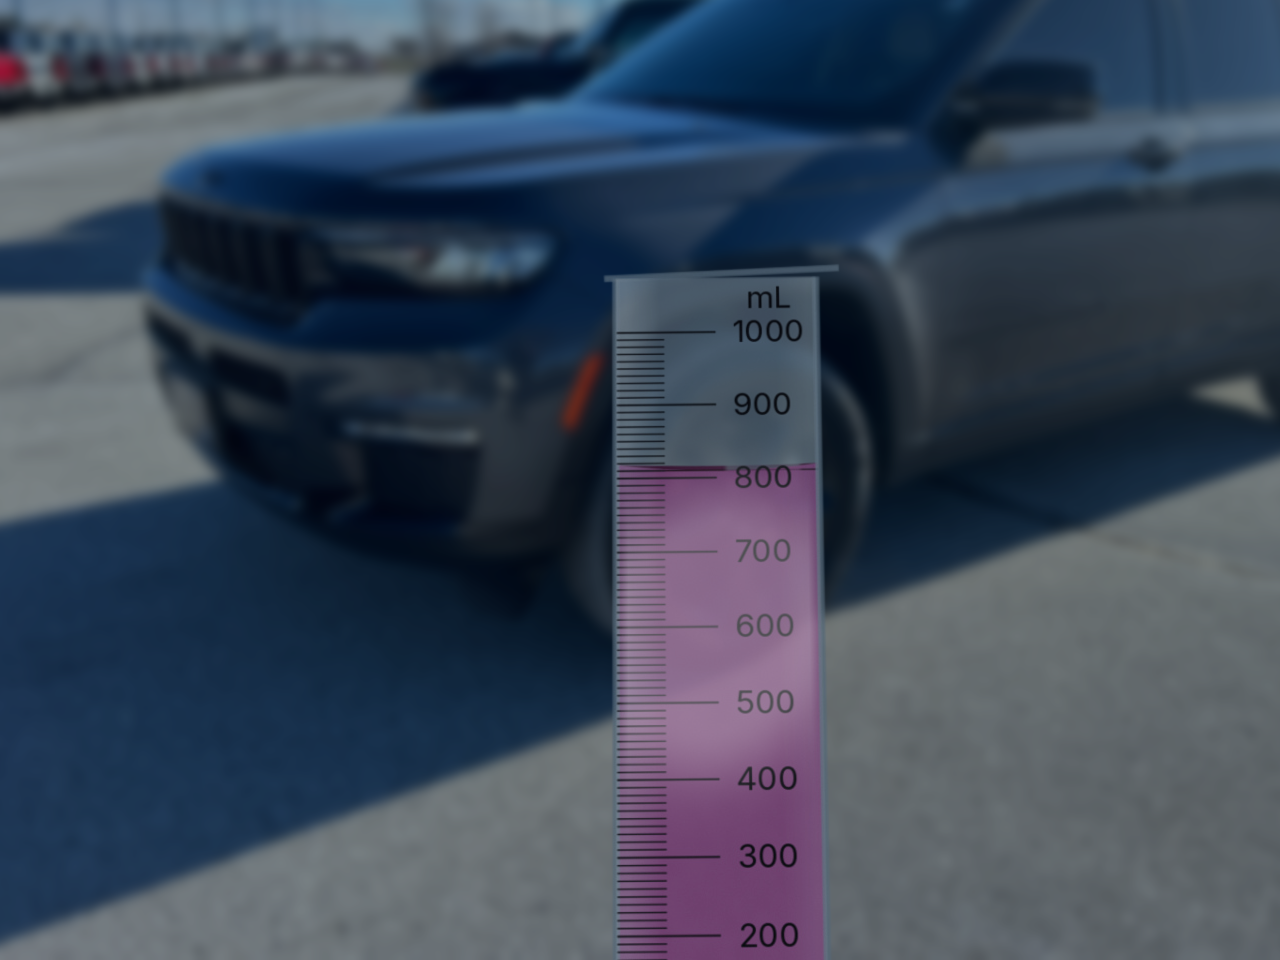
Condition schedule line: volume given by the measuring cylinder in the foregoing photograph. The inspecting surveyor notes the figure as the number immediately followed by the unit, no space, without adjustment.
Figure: 810mL
